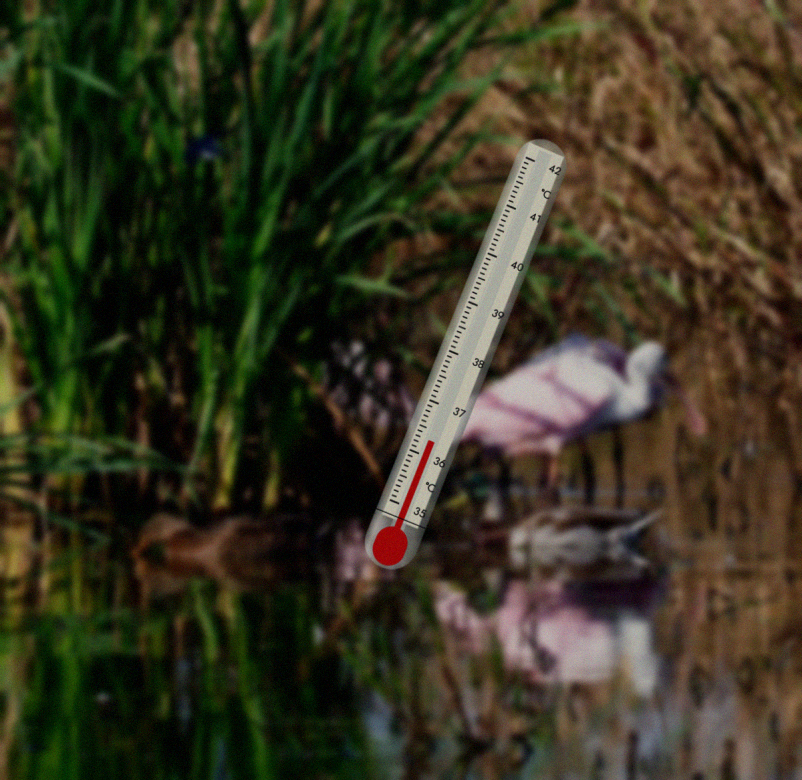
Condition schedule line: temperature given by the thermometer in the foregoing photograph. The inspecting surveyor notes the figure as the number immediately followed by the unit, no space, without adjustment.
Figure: 36.3°C
